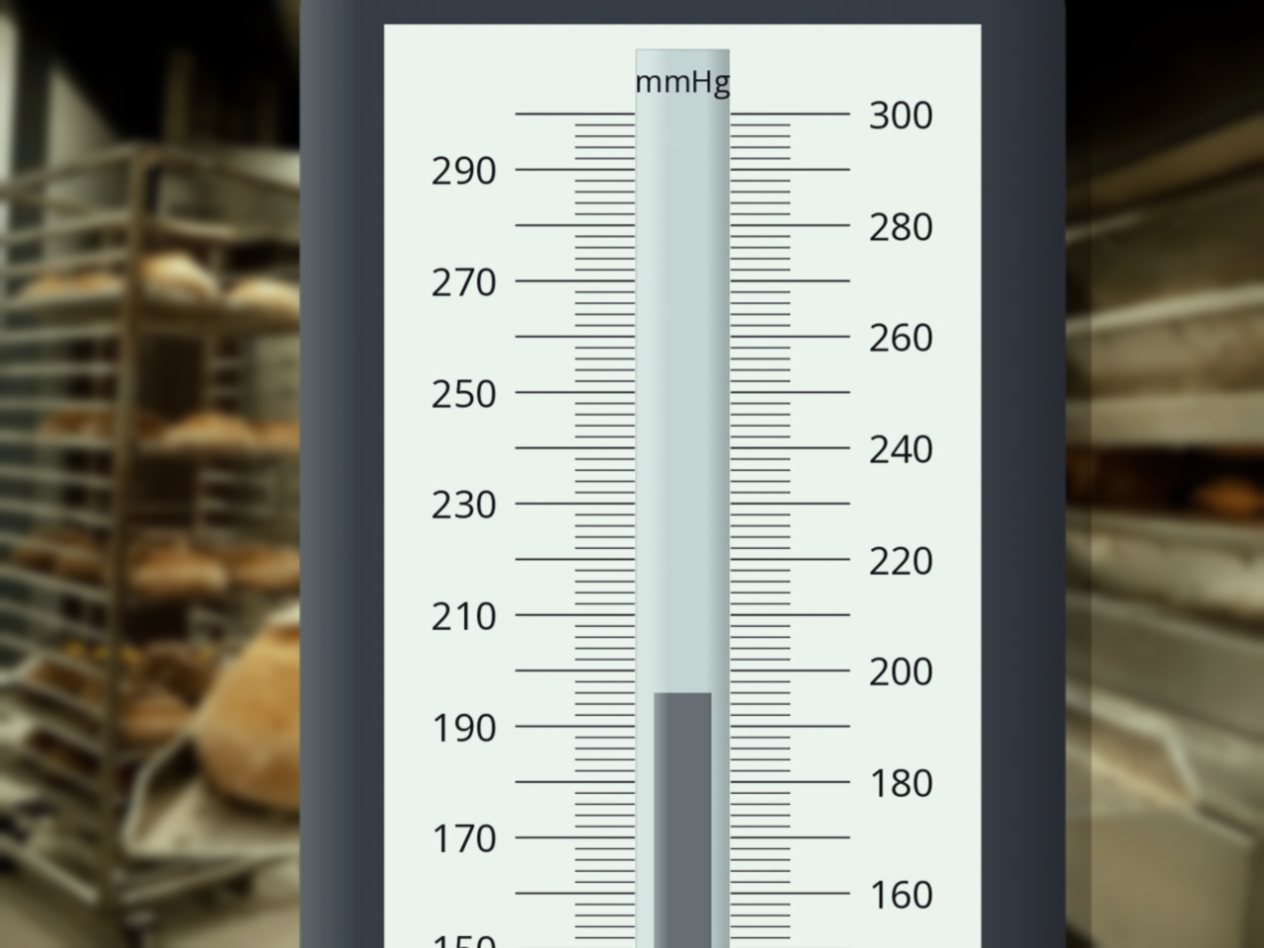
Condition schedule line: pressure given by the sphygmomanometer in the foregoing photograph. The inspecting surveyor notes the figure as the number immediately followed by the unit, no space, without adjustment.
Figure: 196mmHg
